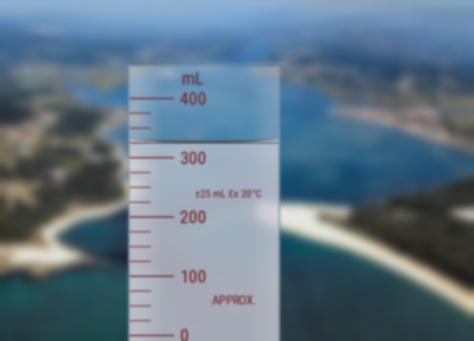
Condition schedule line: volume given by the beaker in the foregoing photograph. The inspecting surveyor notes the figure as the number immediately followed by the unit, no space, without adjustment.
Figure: 325mL
